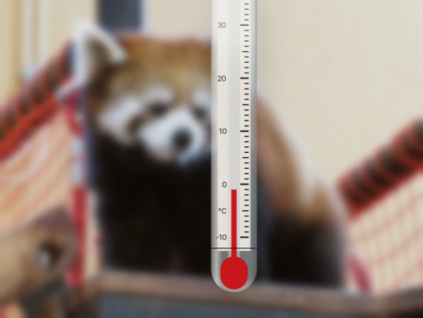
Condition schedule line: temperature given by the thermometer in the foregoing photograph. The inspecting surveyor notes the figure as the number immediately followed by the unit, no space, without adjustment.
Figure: -1°C
